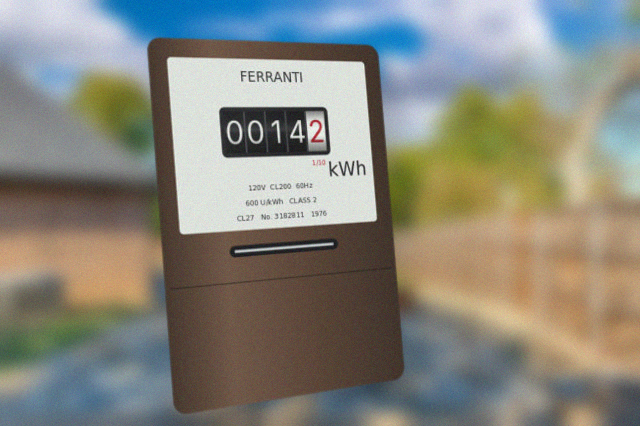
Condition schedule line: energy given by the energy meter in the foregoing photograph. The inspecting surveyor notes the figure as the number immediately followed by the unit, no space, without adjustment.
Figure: 14.2kWh
